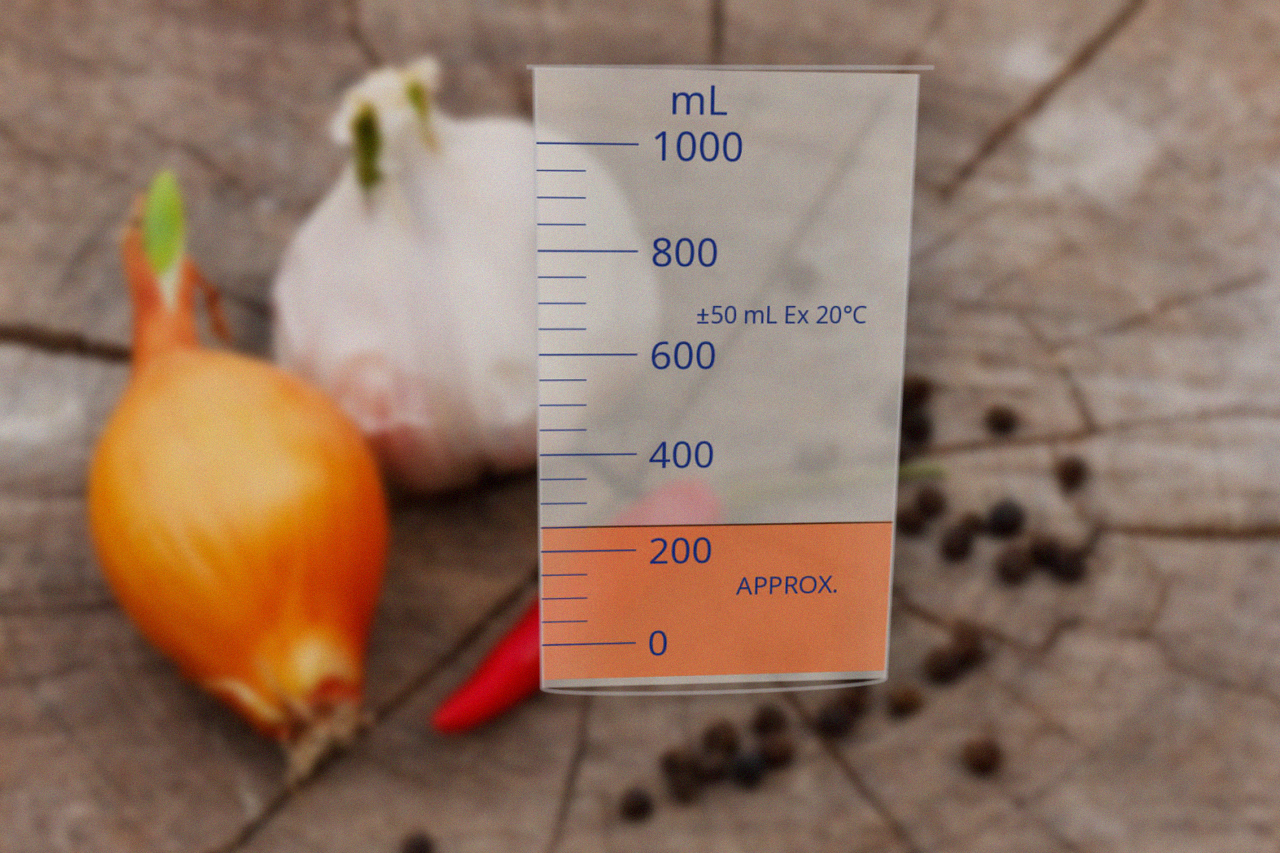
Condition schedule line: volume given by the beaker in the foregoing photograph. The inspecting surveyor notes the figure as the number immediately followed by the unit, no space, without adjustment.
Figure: 250mL
